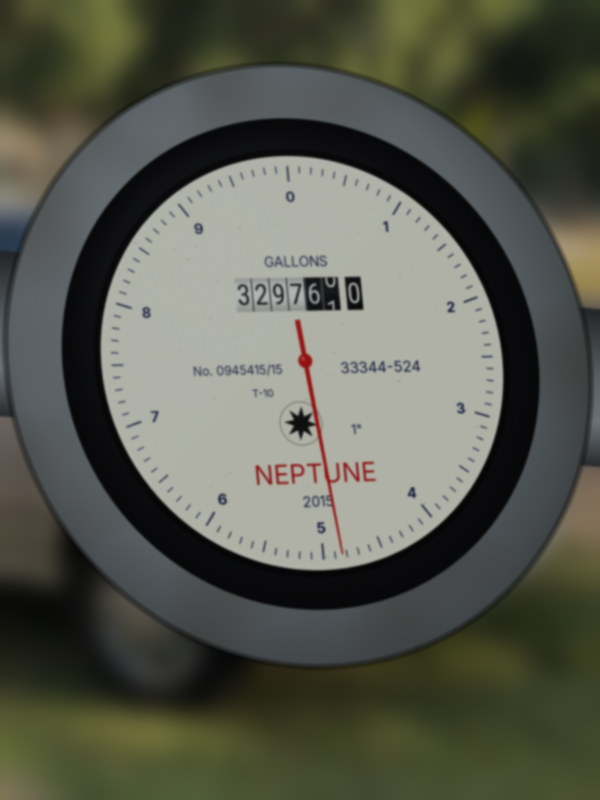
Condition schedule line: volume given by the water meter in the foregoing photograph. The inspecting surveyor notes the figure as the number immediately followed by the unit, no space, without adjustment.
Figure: 3297604.8gal
